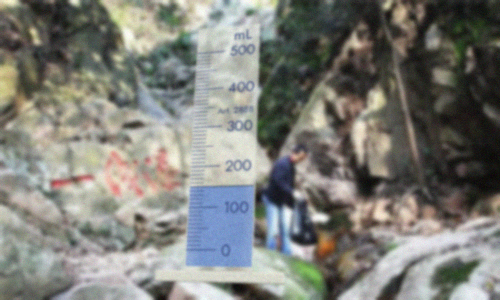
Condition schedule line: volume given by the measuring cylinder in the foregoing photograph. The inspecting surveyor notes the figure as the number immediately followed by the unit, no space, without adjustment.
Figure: 150mL
